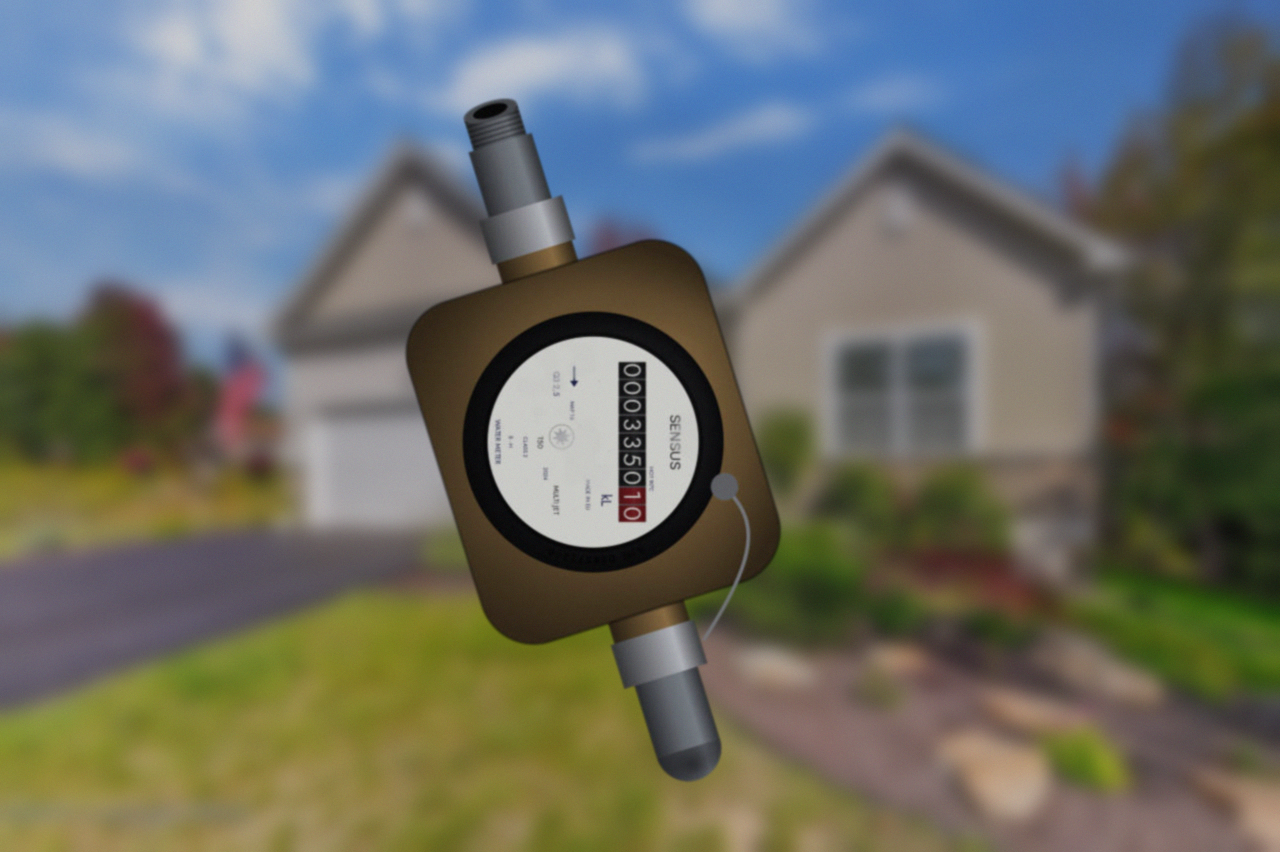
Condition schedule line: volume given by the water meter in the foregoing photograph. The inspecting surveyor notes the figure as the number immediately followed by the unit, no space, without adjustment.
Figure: 3350.10kL
